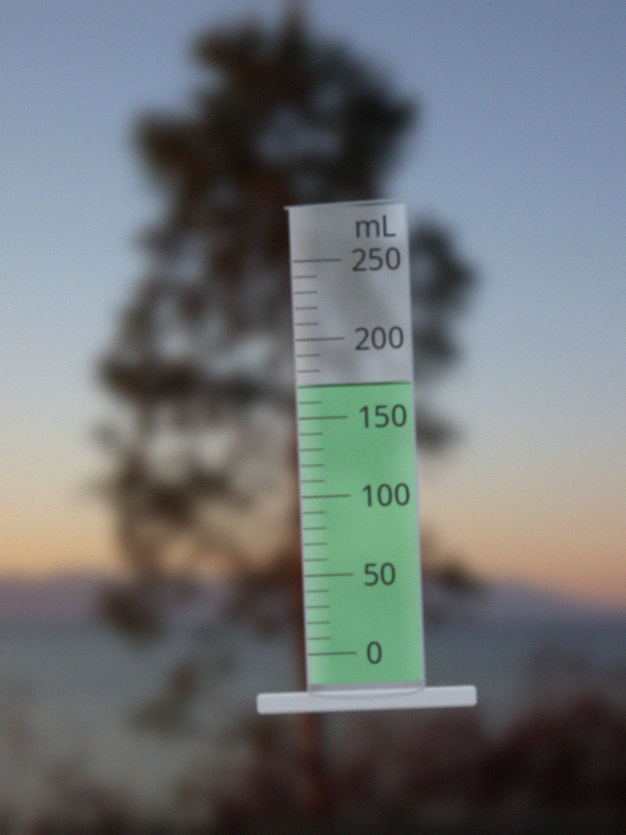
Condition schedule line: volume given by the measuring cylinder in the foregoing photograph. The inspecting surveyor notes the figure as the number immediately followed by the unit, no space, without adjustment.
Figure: 170mL
